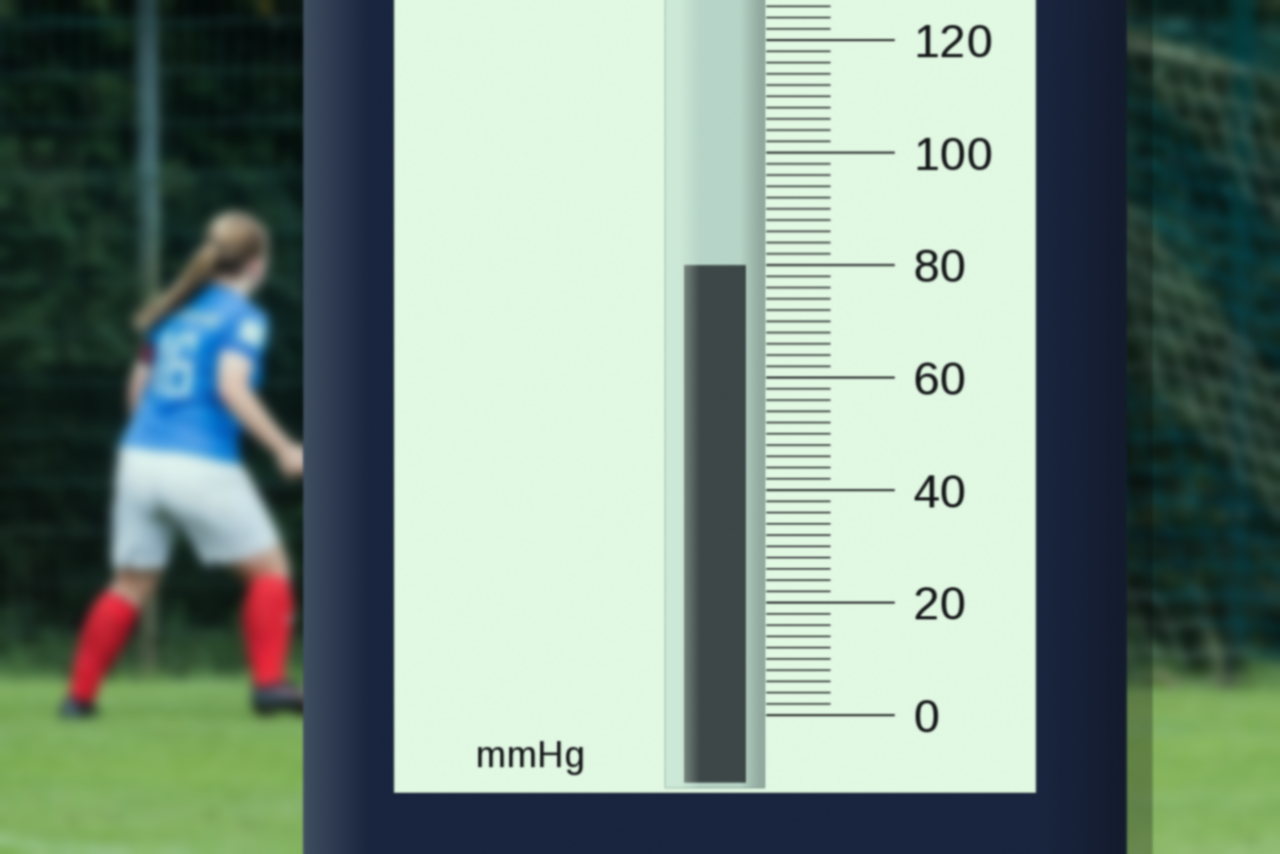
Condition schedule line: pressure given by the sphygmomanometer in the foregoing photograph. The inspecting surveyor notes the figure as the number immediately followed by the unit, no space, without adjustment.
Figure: 80mmHg
